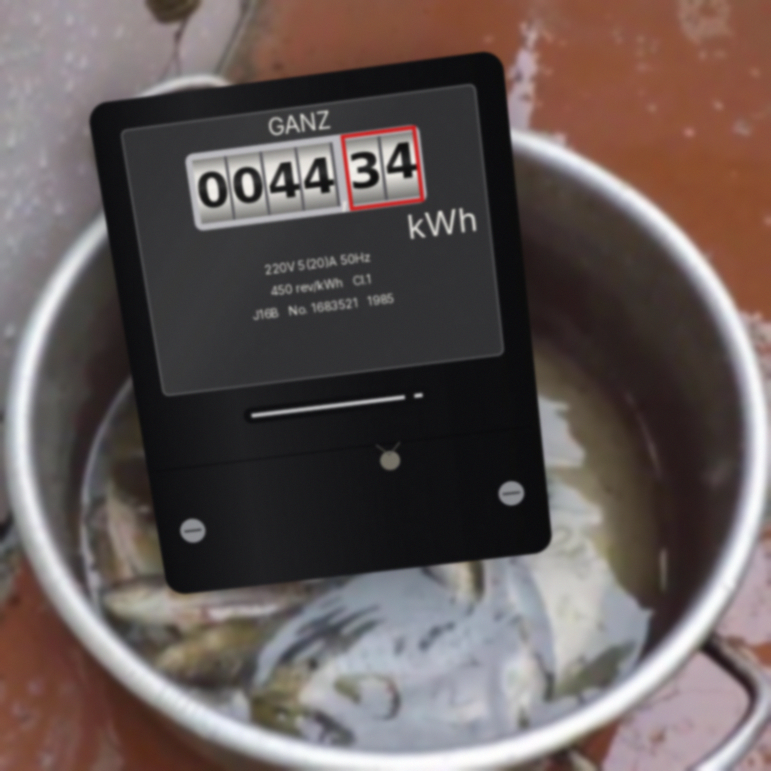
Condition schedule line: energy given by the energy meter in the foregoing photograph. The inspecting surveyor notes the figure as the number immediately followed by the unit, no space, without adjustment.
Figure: 44.34kWh
